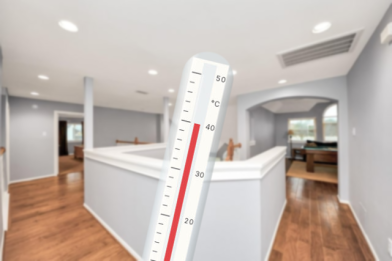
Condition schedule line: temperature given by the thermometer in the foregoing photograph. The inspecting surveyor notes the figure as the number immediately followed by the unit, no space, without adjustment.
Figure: 40°C
